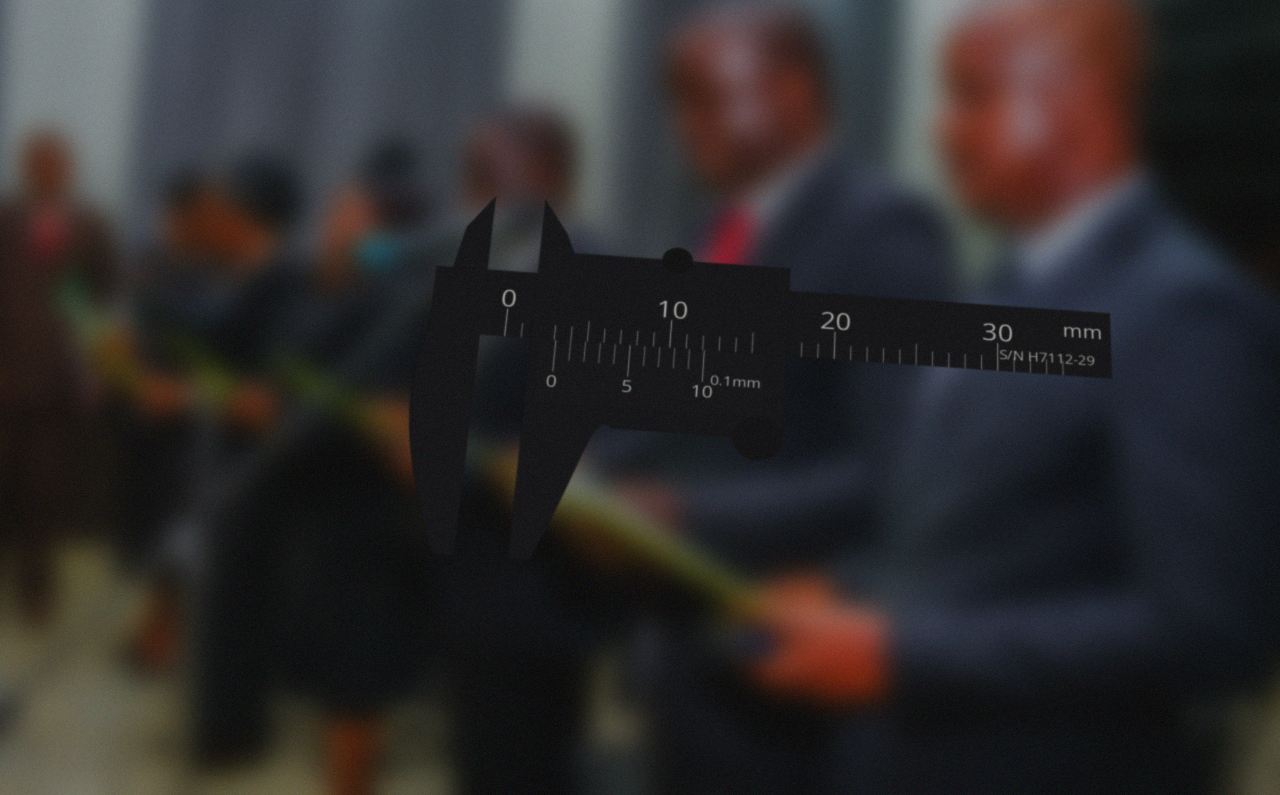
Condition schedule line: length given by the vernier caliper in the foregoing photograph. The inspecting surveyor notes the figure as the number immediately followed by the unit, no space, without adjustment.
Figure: 3.1mm
